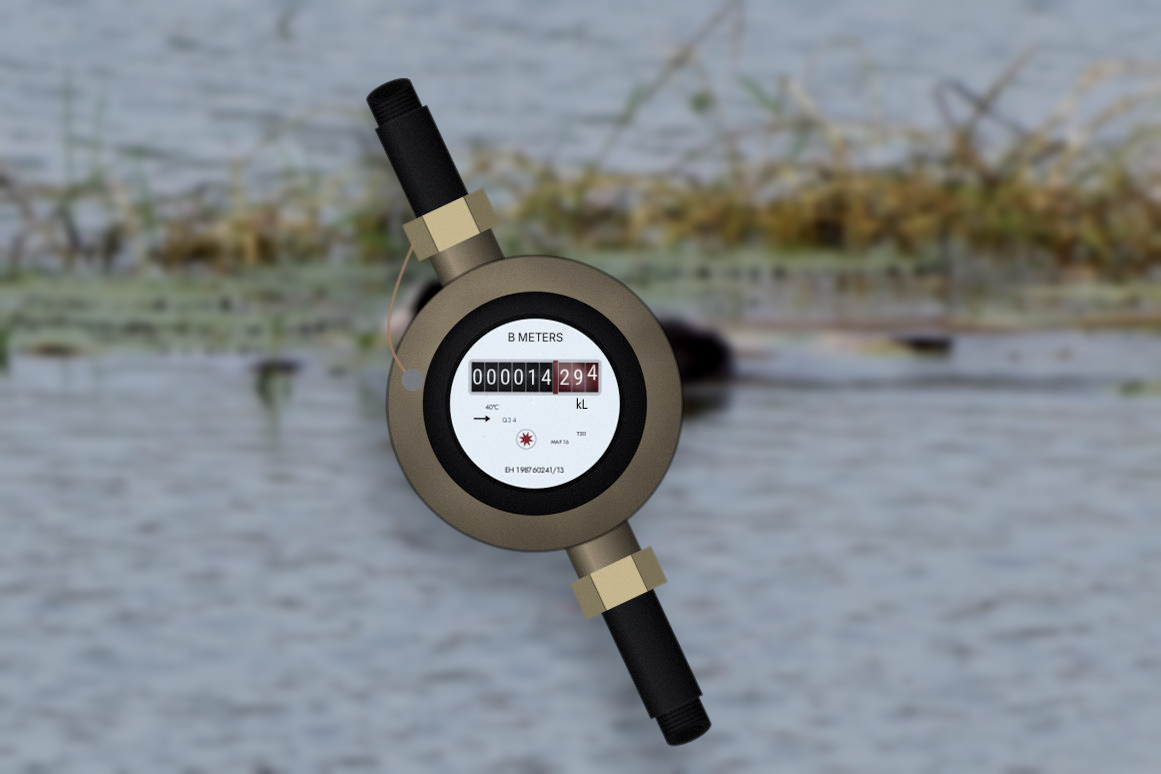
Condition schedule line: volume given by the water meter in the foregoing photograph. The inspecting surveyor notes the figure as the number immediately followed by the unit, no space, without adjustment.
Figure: 14.294kL
